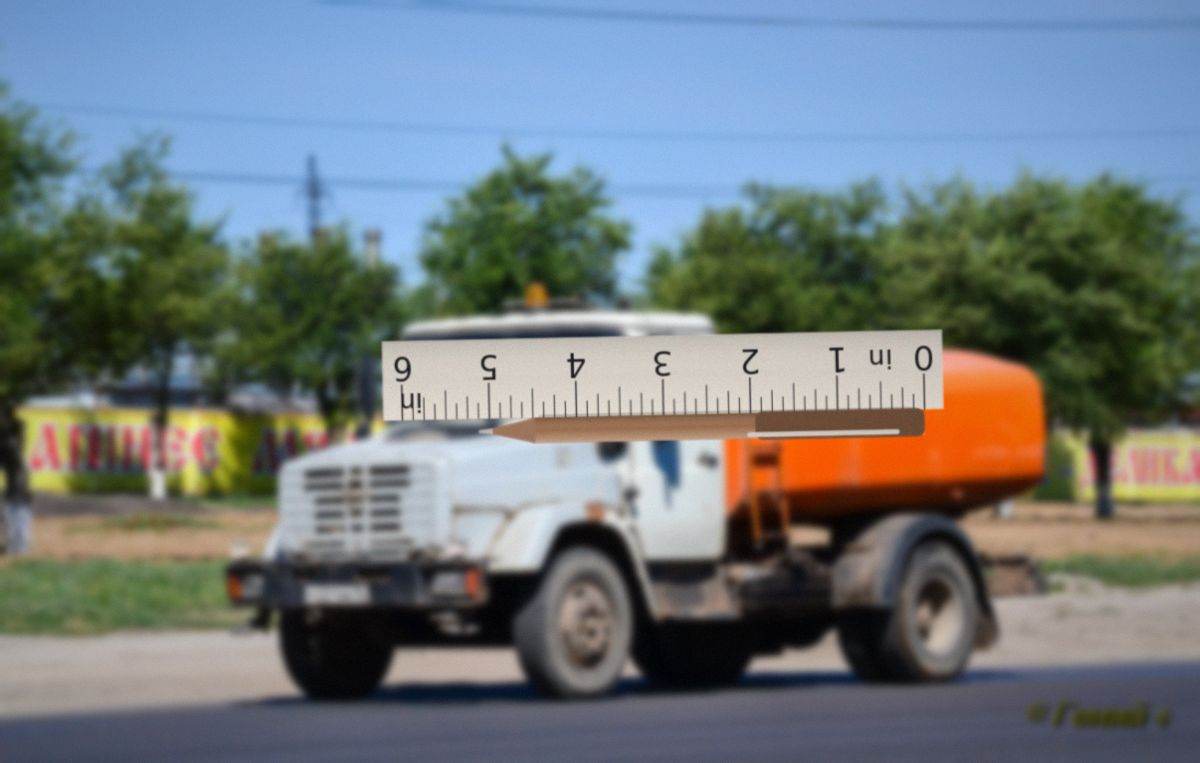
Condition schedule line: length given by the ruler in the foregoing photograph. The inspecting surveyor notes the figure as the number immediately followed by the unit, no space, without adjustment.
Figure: 5.125in
